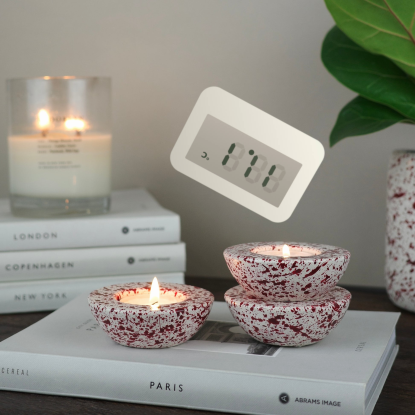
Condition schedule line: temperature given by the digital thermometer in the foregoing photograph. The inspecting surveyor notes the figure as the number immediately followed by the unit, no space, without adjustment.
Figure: 11.1°C
